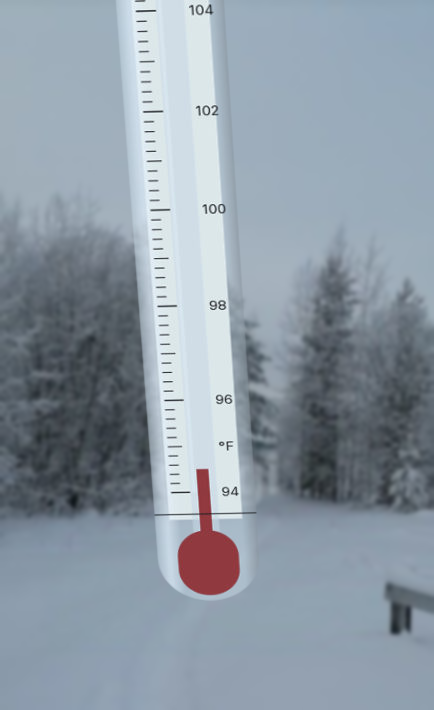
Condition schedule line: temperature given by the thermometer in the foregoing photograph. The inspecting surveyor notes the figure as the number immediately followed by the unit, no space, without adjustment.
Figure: 94.5°F
